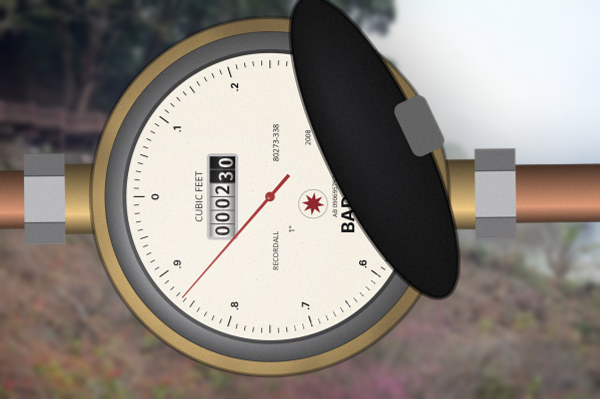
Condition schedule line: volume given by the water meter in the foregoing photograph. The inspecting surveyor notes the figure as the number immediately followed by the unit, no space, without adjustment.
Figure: 229.86ft³
